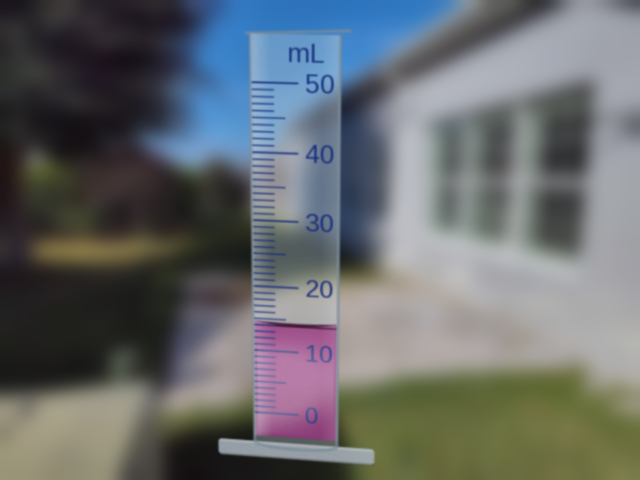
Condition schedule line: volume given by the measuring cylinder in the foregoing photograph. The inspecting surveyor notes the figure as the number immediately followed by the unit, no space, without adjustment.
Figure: 14mL
